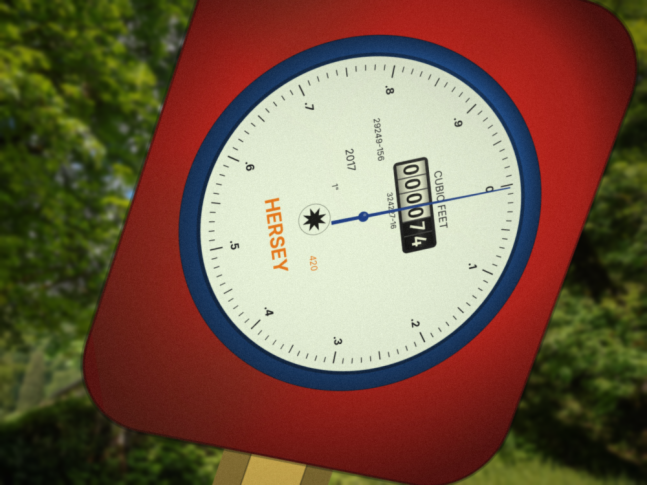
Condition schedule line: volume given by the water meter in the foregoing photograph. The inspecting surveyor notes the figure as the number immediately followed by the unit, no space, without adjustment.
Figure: 74.00ft³
